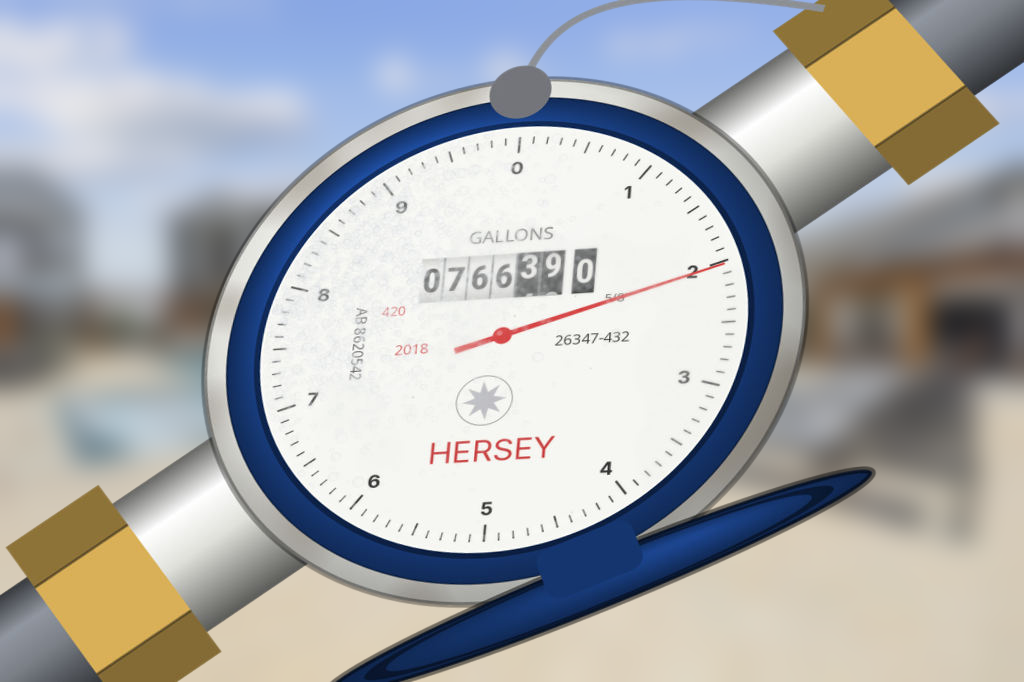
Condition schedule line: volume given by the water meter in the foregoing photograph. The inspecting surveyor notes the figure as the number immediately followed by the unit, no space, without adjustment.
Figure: 766392.0gal
